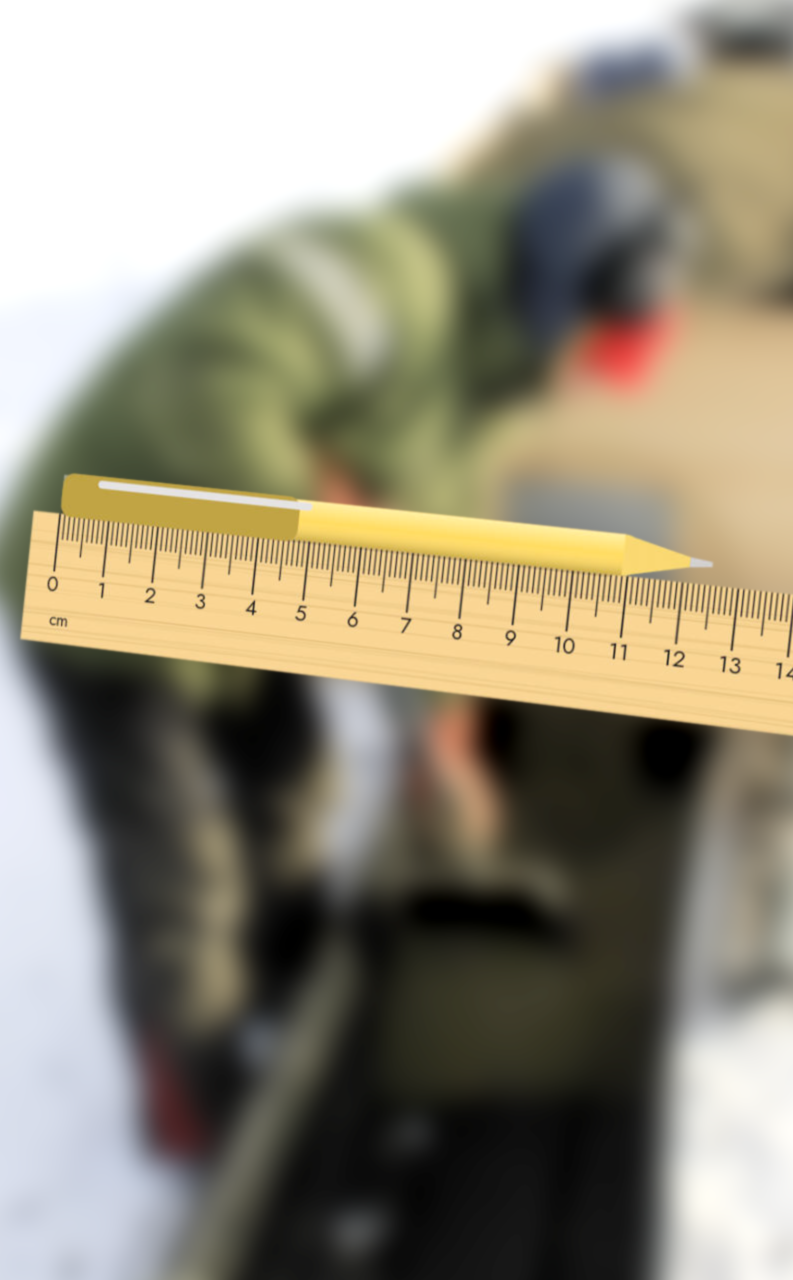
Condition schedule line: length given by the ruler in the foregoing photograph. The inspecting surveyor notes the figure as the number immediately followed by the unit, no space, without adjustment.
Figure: 12.5cm
